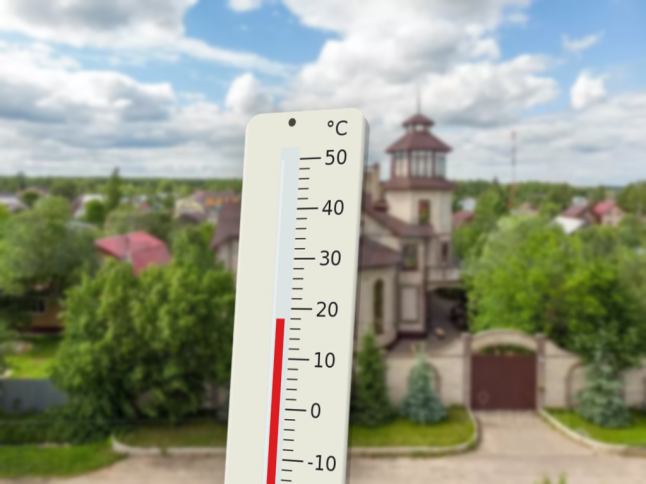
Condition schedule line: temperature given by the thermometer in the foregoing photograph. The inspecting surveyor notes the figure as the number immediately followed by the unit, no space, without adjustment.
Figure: 18°C
